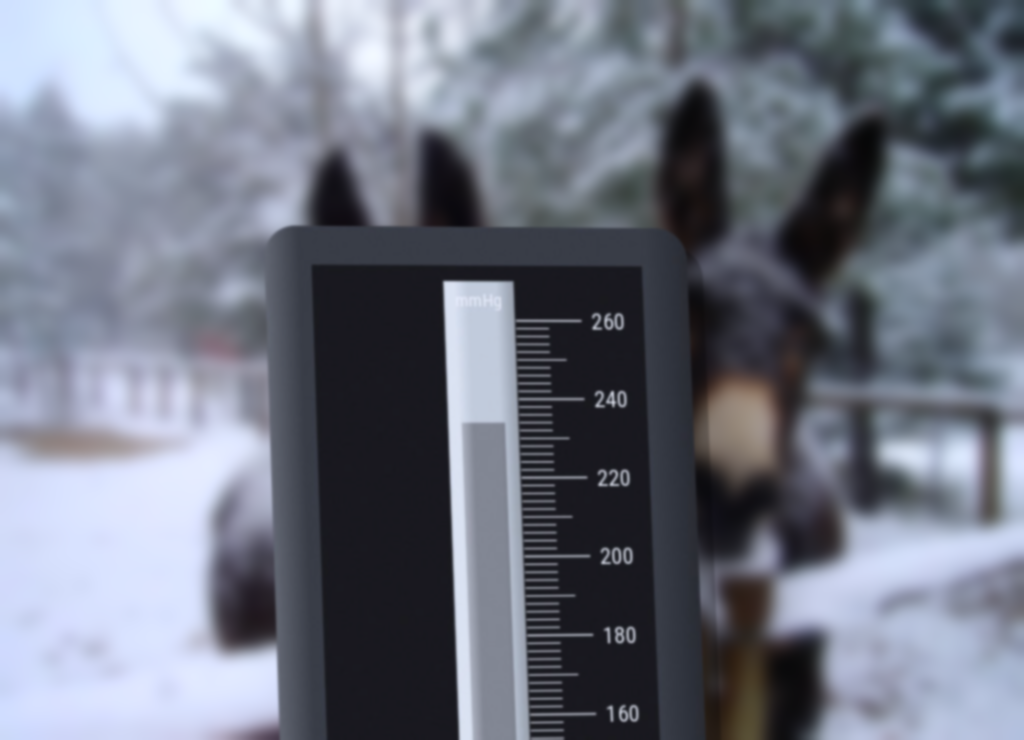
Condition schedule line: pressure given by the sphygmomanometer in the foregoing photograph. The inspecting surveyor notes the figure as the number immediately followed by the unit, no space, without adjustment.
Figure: 234mmHg
